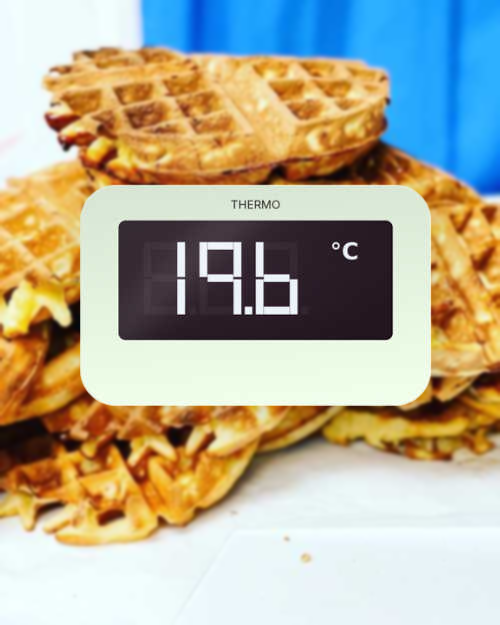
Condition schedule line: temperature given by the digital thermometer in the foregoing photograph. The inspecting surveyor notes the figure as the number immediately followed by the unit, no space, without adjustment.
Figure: 19.6°C
